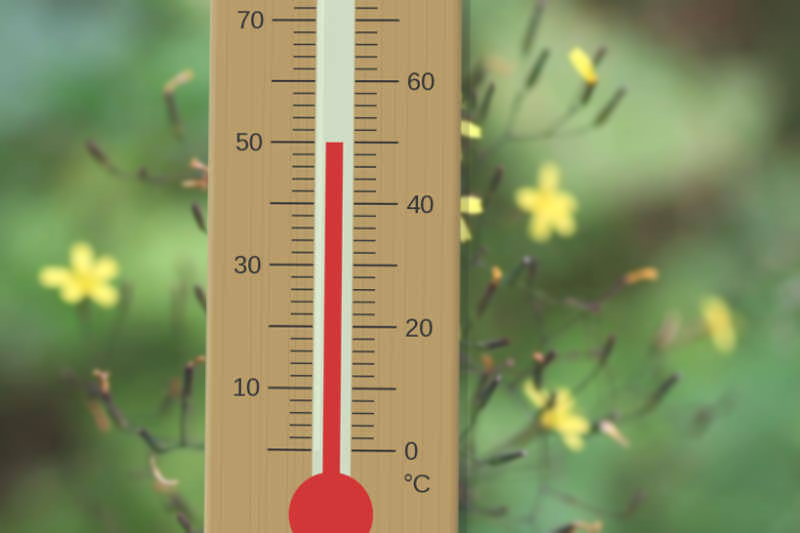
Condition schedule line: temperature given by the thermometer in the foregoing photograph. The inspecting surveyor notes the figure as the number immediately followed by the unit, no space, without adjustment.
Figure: 50°C
